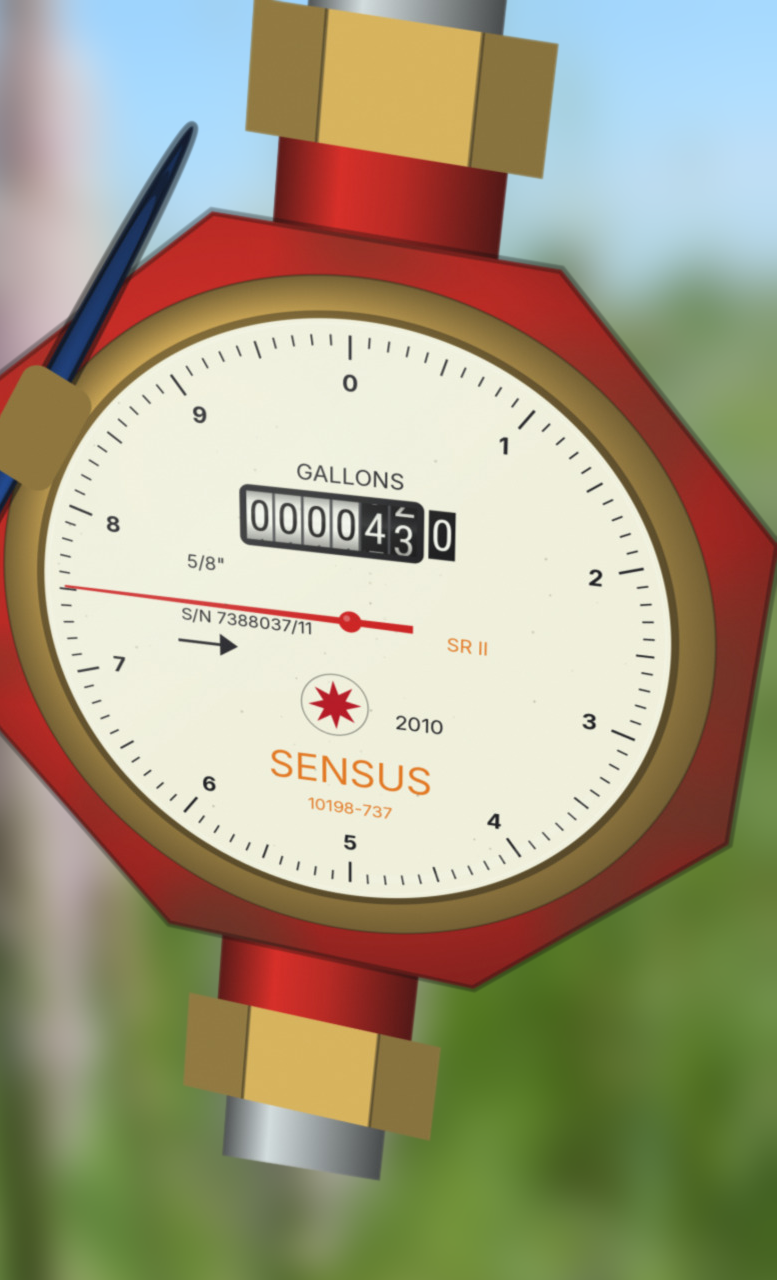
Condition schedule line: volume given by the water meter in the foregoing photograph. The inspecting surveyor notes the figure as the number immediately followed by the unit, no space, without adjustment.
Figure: 427.5gal
